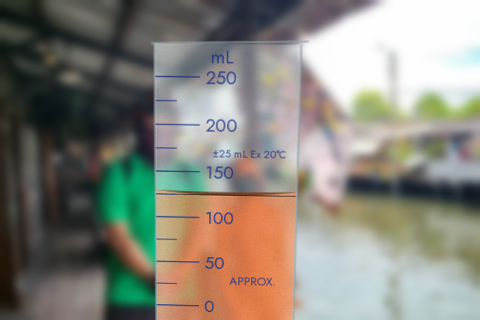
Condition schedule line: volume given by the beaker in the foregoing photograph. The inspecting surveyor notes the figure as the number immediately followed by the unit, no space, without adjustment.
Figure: 125mL
